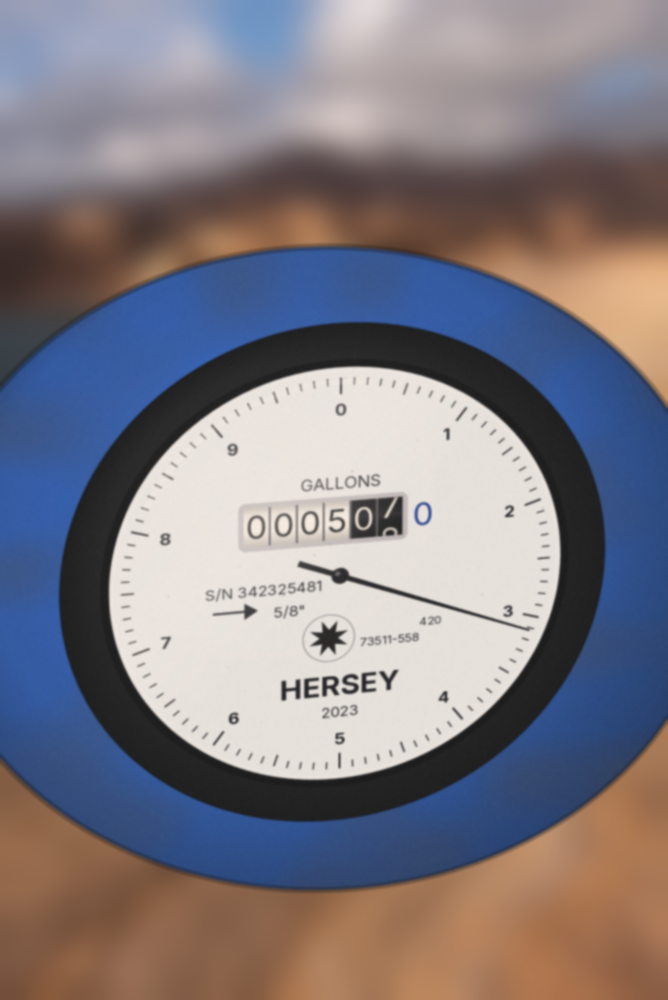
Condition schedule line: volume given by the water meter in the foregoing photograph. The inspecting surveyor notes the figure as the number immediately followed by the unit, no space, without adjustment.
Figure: 5073.1gal
